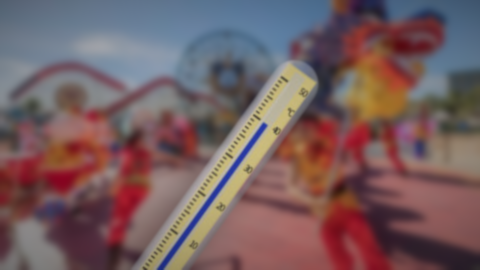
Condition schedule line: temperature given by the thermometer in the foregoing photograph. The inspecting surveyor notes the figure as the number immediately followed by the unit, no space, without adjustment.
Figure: 40°C
